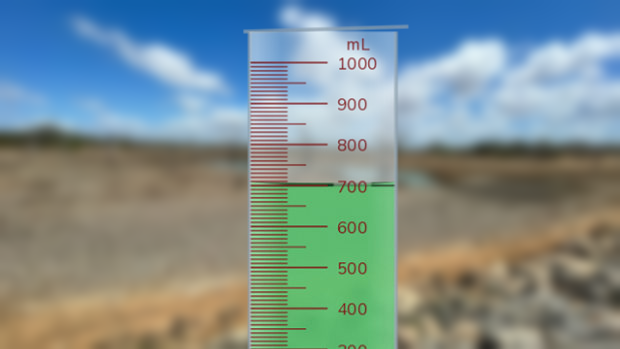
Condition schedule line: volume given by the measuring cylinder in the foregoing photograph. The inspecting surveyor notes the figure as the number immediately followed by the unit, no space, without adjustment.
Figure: 700mL
